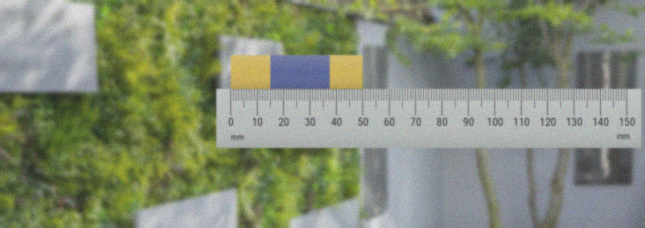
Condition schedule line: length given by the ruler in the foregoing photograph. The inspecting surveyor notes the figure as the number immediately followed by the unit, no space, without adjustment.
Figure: 50mm
